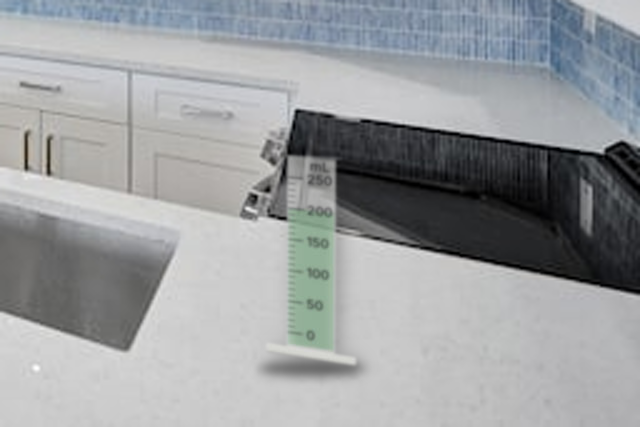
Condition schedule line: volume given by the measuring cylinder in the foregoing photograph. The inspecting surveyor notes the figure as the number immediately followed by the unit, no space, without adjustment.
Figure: 200mL
